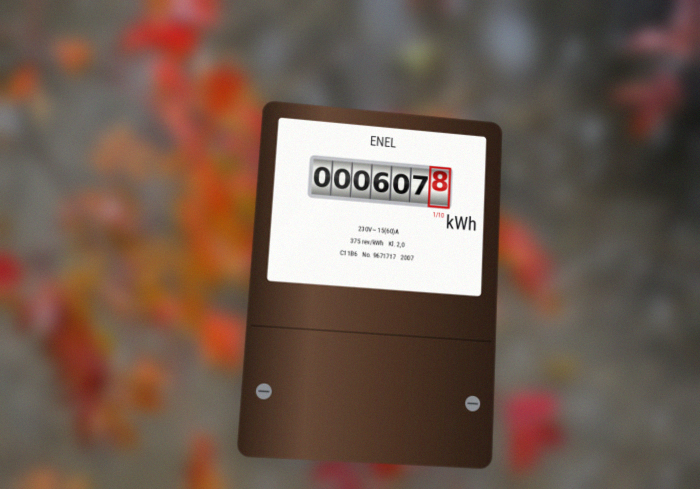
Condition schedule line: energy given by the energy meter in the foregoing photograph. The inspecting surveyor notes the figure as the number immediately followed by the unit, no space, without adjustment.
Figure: 607.8kWh
